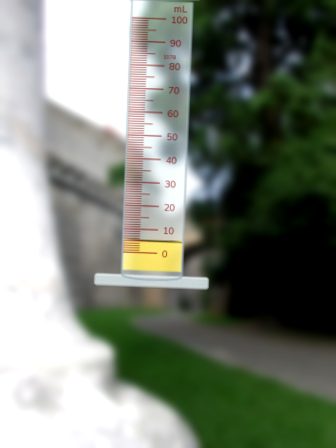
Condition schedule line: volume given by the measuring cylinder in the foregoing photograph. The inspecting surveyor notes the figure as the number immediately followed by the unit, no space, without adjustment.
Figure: 5mL
